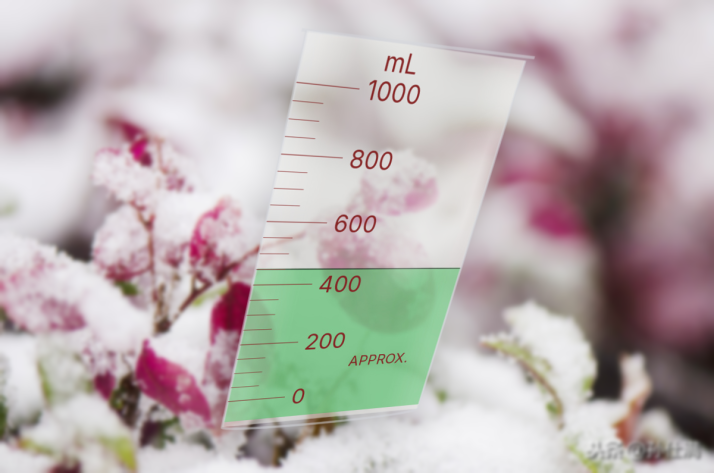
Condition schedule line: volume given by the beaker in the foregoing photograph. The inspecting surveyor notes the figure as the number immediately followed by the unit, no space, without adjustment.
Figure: 450mL
